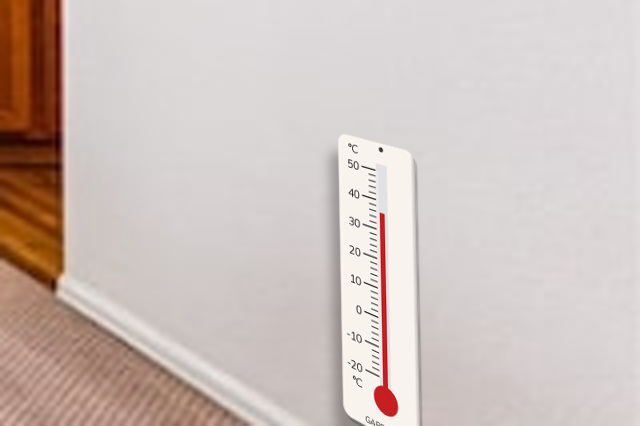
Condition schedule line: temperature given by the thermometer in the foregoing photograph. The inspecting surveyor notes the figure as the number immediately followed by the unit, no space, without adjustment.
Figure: 36°C
